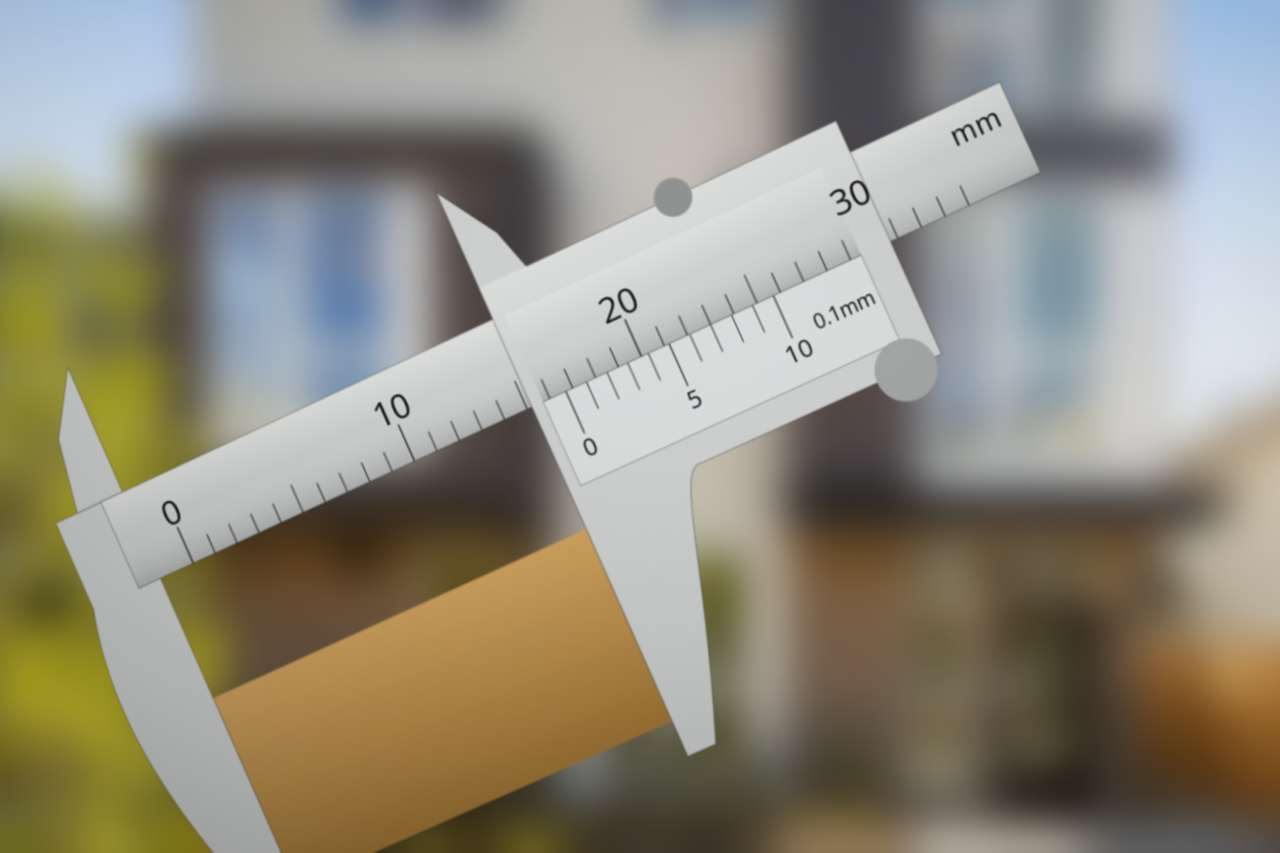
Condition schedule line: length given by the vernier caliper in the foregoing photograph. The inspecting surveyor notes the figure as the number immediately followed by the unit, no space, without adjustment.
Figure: 16.7mm
